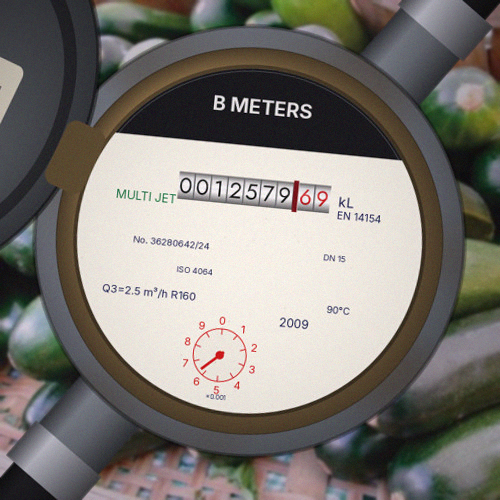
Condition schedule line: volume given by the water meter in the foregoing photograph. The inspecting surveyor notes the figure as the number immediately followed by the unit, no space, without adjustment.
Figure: 12579.696kL
